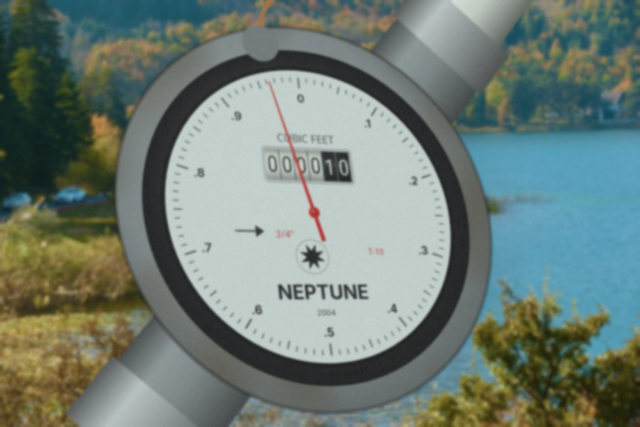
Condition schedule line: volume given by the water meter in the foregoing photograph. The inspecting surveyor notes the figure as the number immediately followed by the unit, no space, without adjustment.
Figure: 9.96ft³
